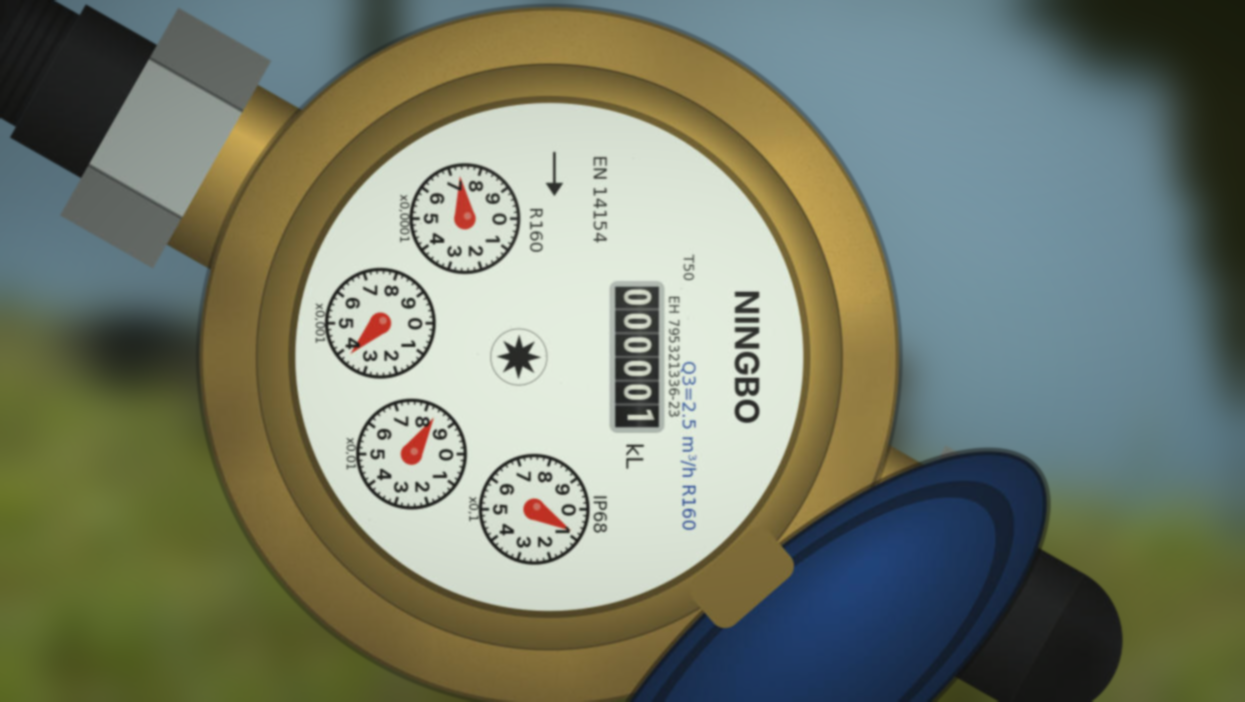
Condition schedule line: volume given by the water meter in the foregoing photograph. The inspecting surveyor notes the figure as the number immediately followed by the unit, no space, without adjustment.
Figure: 1.0837kL
